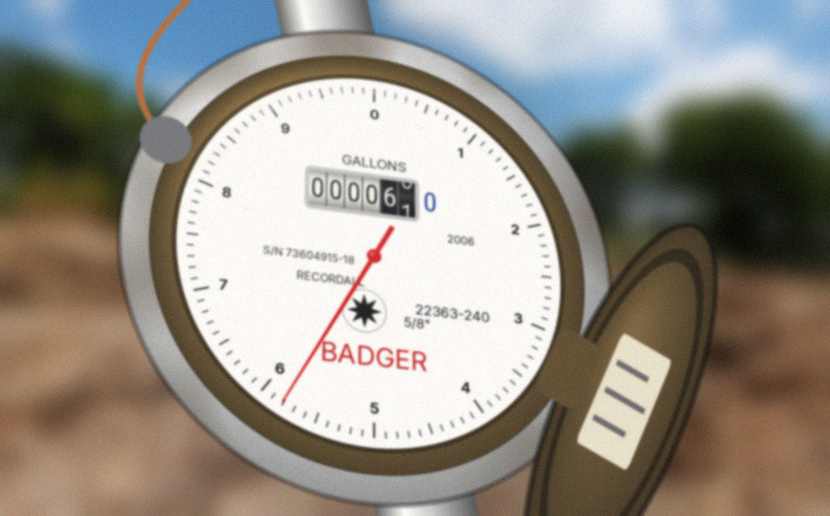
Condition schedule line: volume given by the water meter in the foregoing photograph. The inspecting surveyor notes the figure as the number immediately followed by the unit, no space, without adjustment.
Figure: 605.8gal
